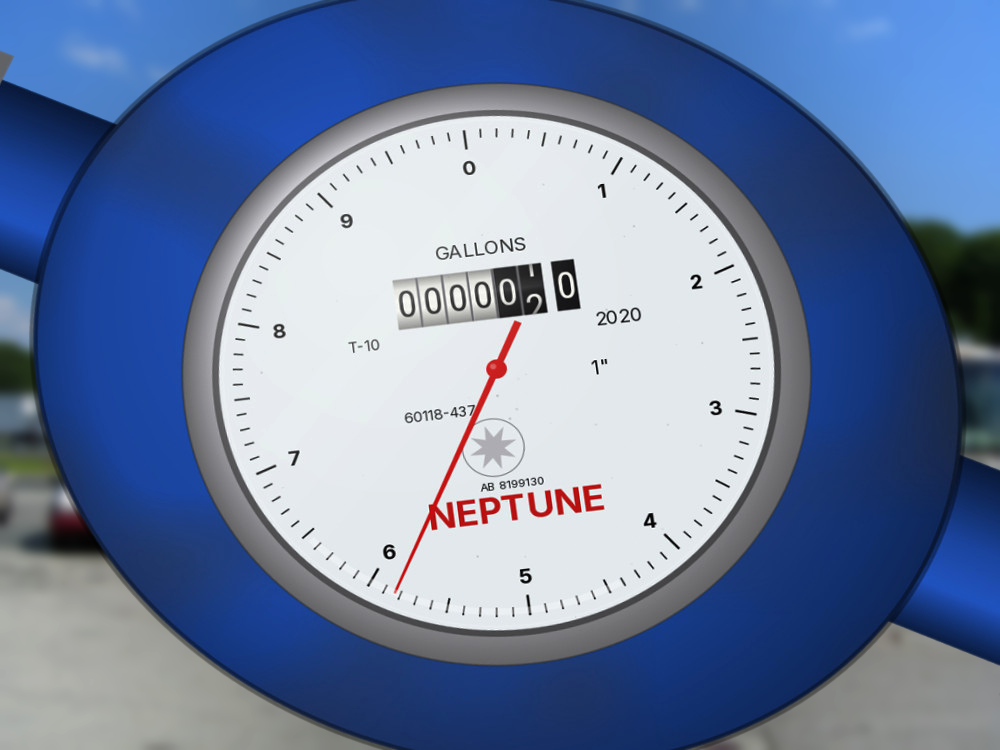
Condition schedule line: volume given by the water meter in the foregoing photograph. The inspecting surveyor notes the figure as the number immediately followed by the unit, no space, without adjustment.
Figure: 15.8gal
